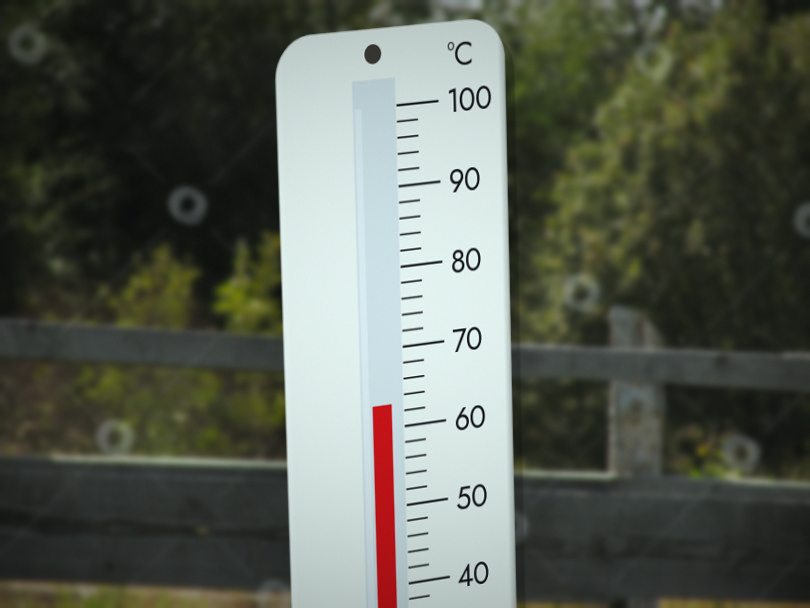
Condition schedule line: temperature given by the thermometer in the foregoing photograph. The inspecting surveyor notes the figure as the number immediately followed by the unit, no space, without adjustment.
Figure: 63°C
